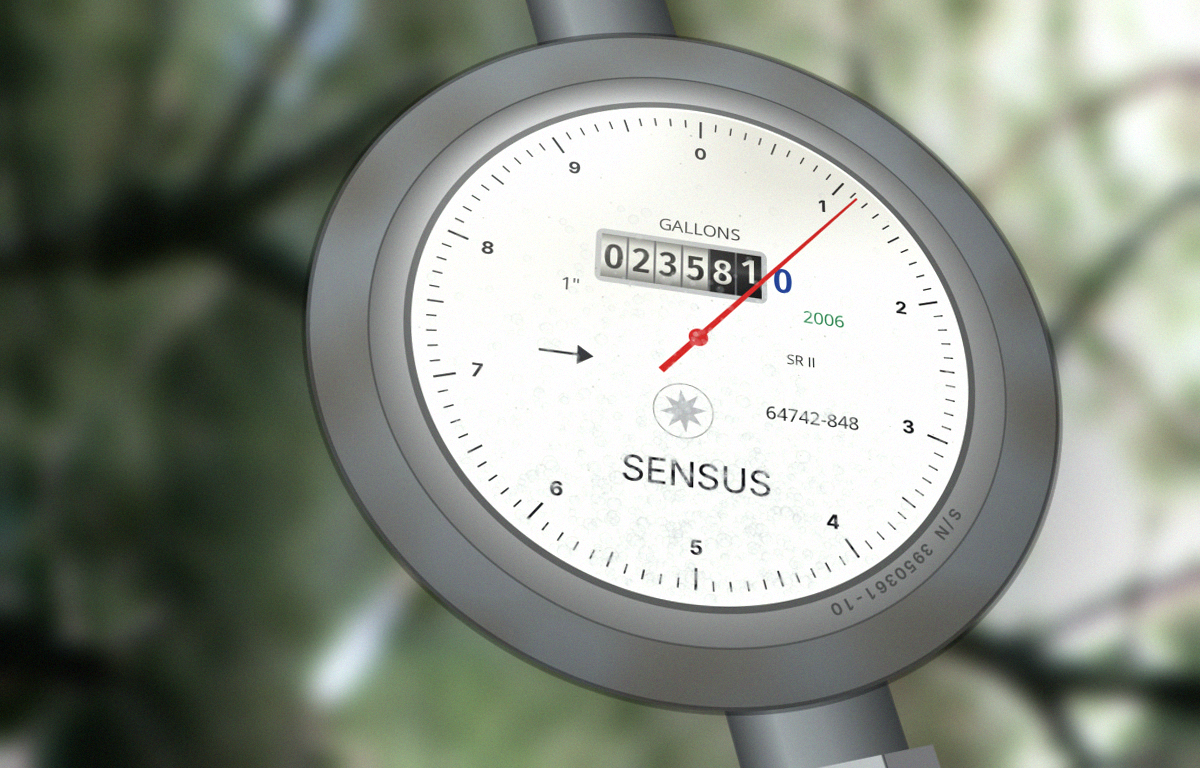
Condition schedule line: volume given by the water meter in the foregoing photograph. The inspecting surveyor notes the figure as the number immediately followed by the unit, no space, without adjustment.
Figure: 235811.1gal
